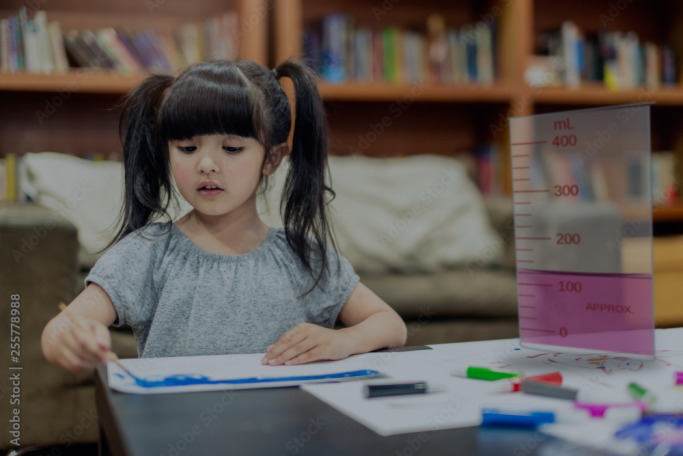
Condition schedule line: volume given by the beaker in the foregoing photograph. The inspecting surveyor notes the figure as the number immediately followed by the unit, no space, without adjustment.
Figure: 125mL
